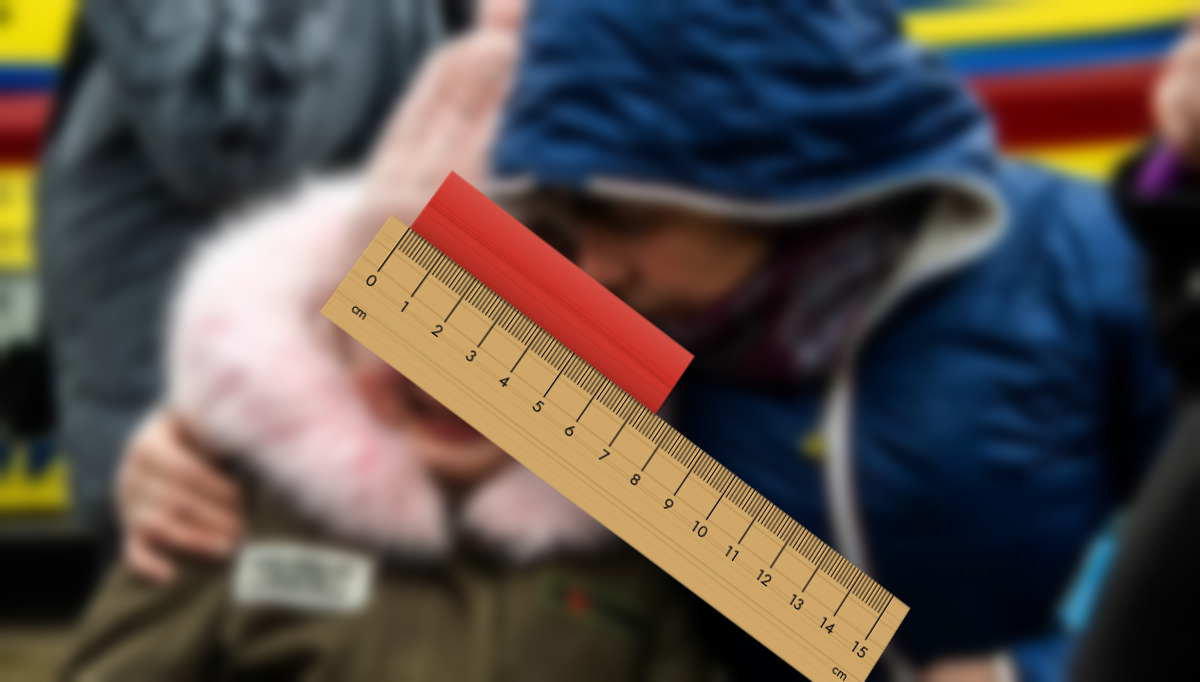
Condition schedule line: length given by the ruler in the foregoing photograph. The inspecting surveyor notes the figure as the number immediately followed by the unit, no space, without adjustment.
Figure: 7.5cm
